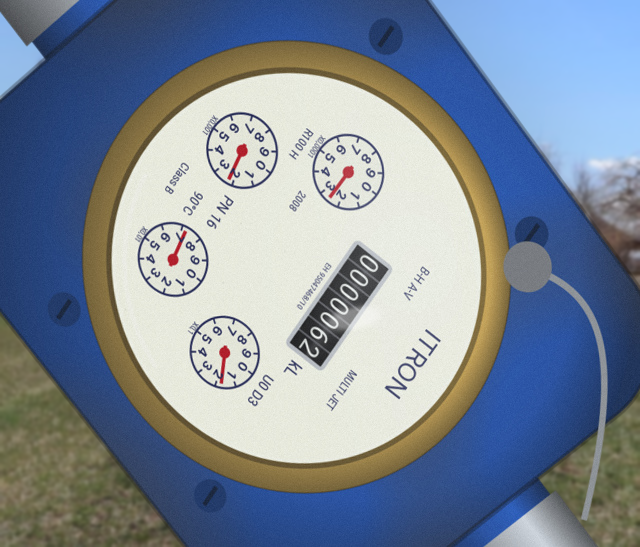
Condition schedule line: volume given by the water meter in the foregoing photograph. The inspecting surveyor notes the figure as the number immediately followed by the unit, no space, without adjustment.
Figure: 62.1722kL
